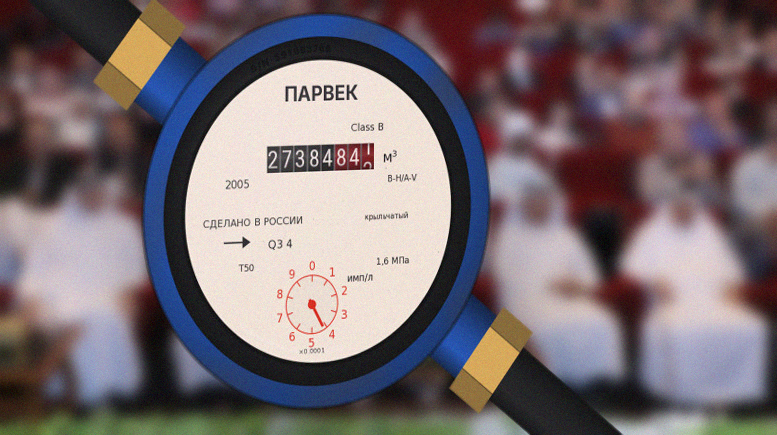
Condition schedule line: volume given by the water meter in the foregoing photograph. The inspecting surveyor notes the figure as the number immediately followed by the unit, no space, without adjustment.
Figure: 27384.8414m³
